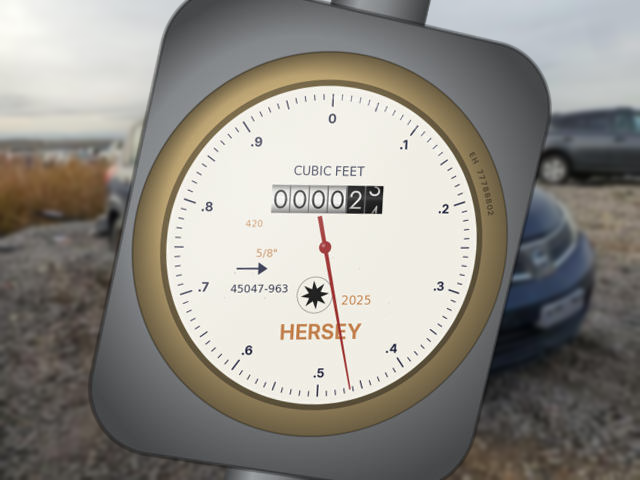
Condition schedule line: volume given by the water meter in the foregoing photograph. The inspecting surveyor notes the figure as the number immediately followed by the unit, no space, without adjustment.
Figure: 23.46ft³
